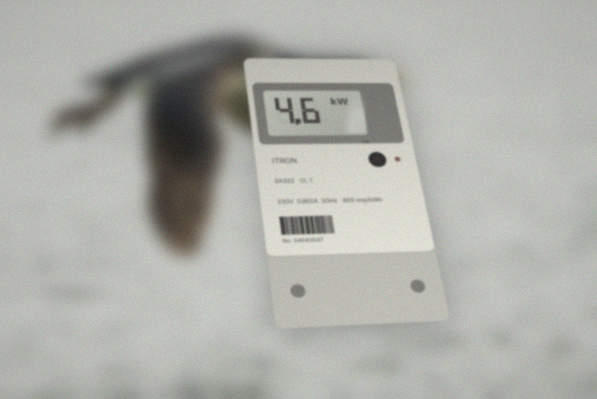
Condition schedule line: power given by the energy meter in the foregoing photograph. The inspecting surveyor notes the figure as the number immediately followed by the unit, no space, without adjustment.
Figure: 4.6kW
